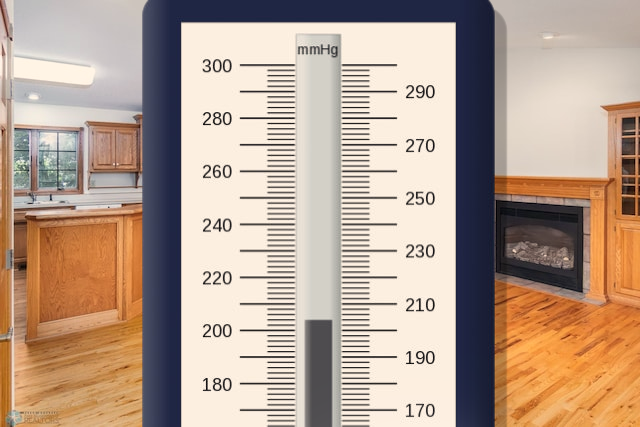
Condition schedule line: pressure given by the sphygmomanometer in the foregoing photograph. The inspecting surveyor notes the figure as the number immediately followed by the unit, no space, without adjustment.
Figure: 204mmHg
